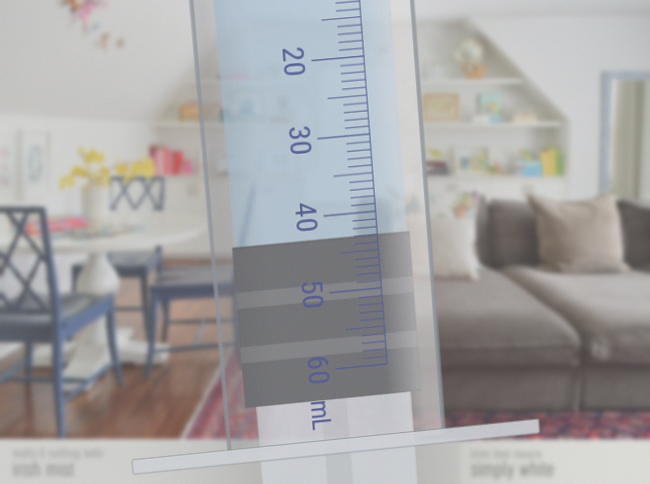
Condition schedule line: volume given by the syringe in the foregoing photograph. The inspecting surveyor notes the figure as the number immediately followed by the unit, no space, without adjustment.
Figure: 43mL
